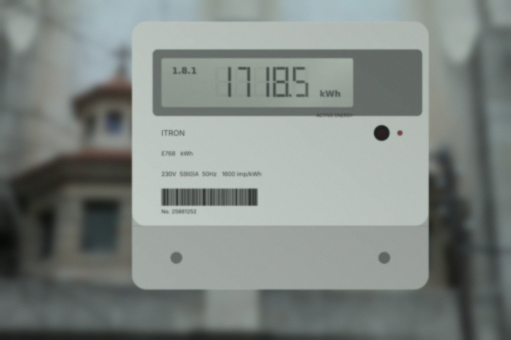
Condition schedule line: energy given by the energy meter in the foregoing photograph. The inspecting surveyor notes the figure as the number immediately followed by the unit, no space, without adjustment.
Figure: 1718.5kWh
